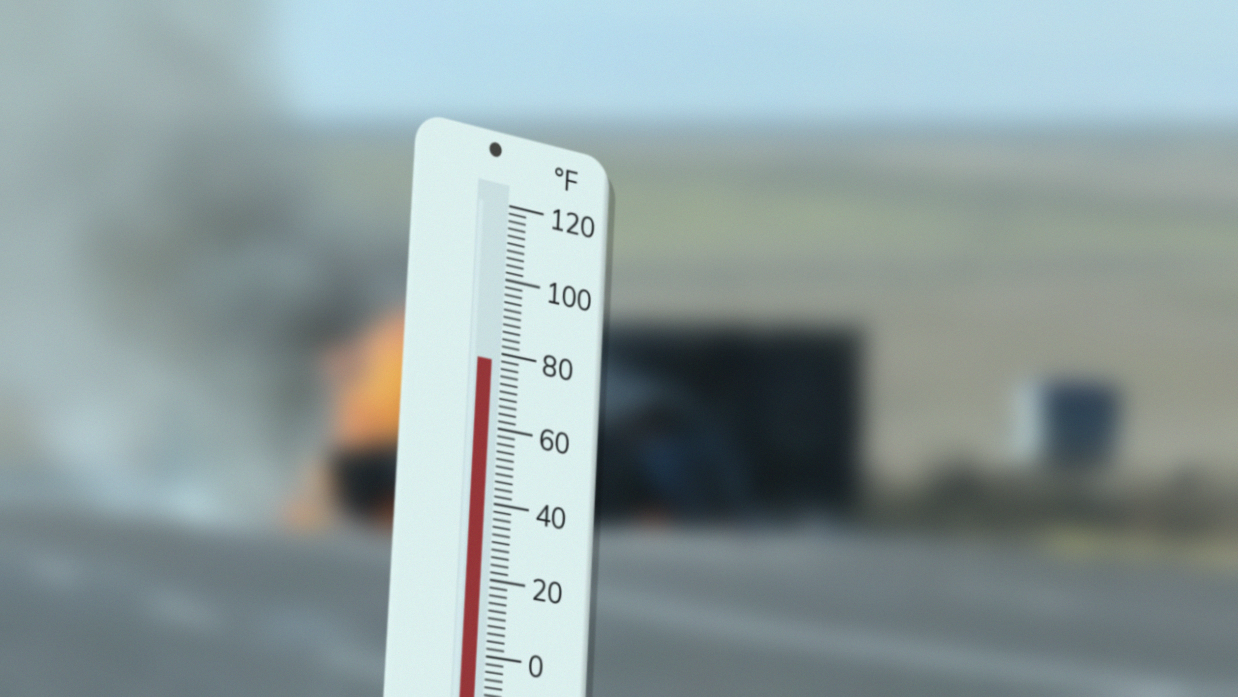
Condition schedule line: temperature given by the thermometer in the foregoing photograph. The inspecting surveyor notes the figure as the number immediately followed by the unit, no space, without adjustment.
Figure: 78°F
